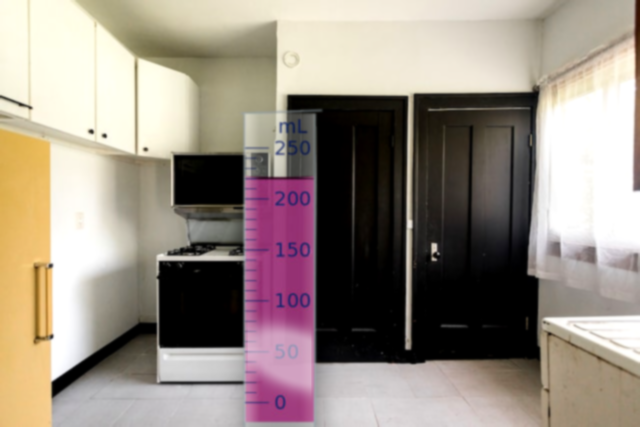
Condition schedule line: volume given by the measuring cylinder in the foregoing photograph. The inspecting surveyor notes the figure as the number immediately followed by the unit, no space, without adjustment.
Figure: 220mL
